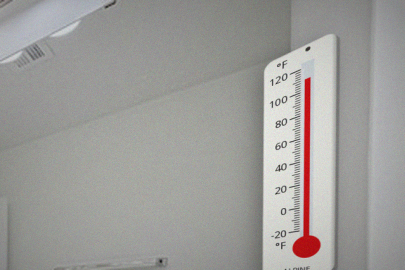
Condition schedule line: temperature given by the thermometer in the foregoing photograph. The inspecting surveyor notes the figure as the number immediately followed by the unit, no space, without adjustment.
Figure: 110°F
